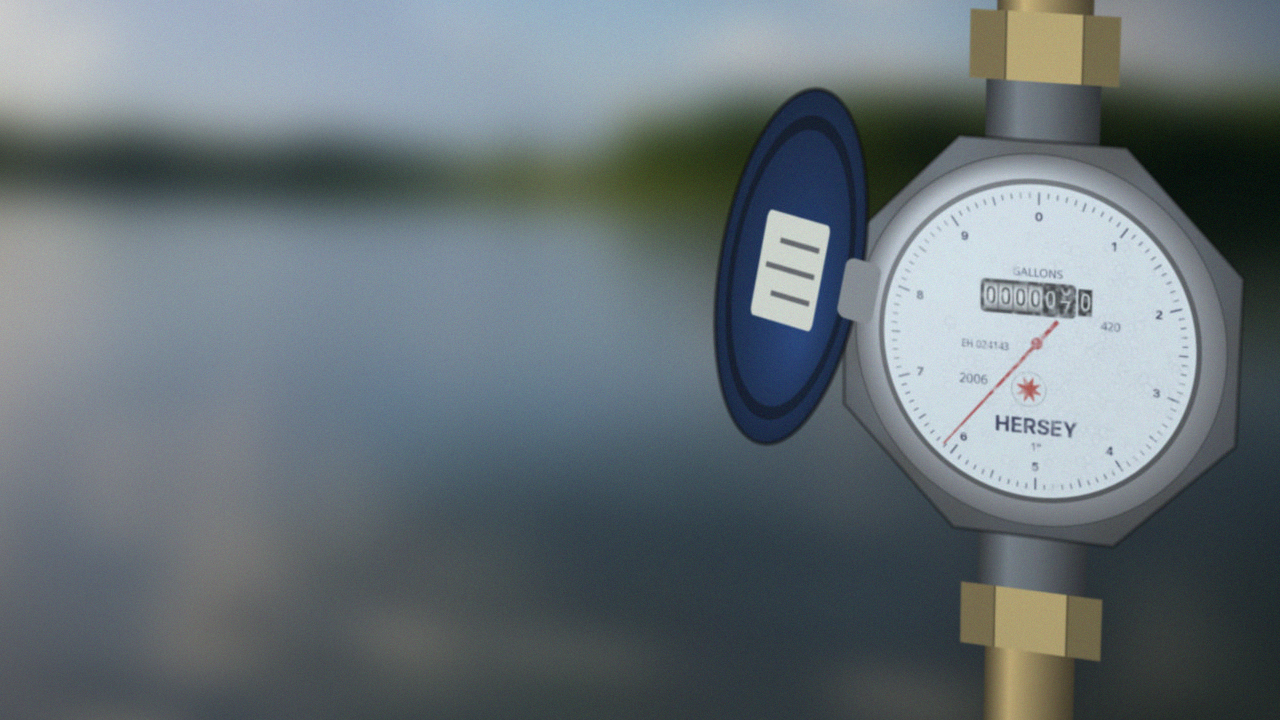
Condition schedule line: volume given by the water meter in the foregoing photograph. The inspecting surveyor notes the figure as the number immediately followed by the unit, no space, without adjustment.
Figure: 66.1gal
